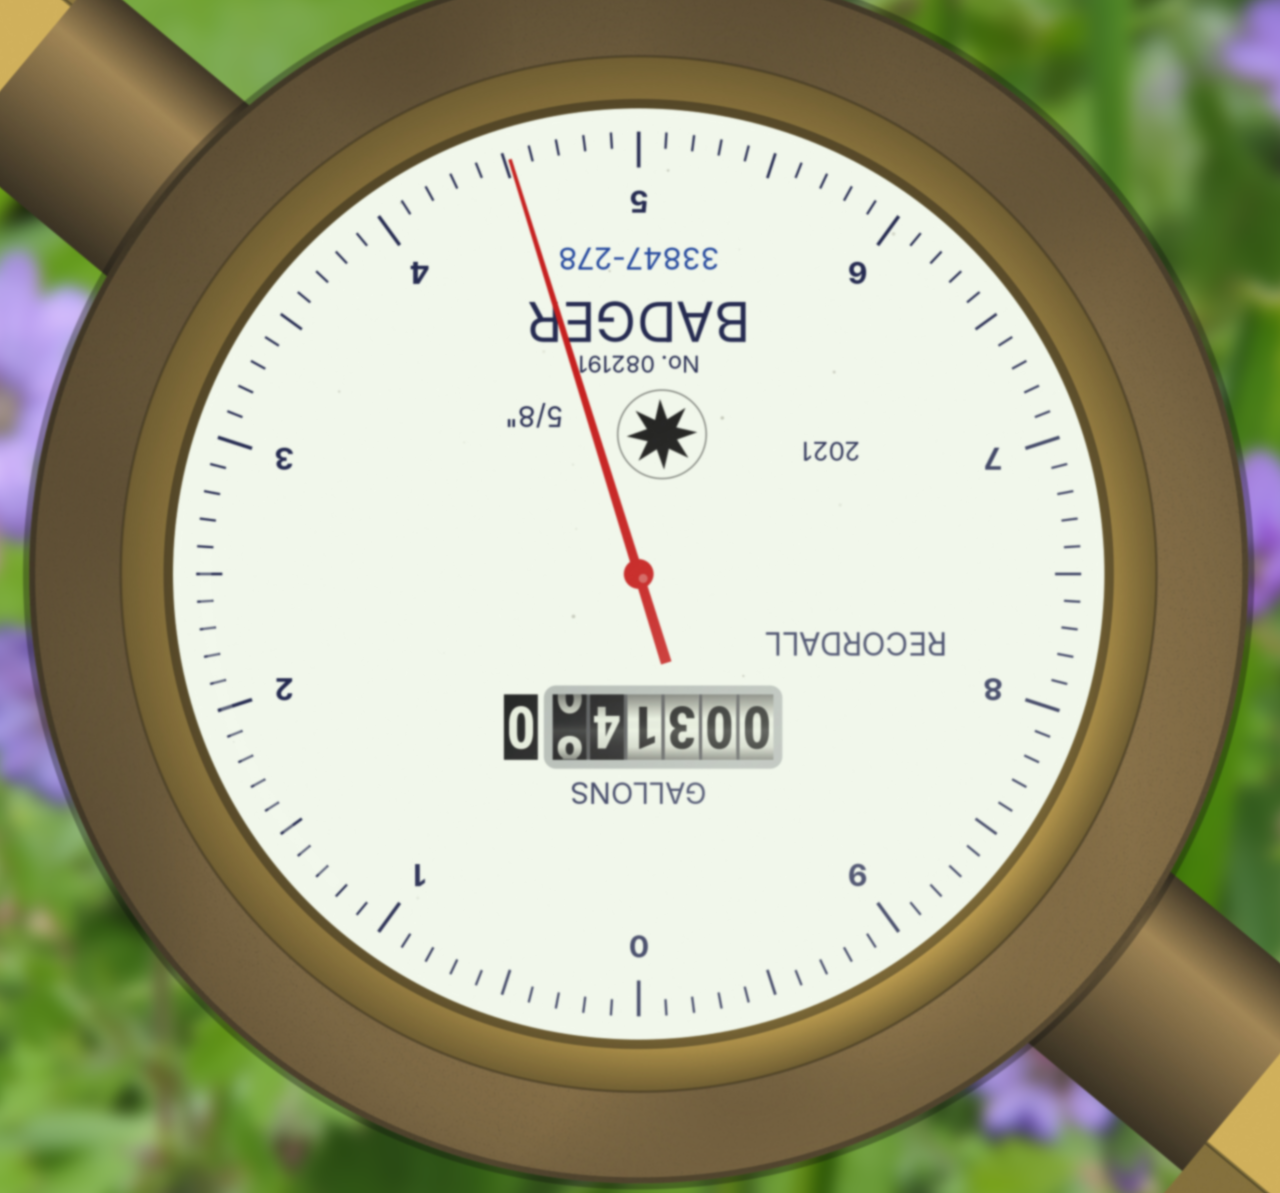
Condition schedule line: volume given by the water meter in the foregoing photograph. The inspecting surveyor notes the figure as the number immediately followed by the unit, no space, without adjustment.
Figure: 31484.5gal
